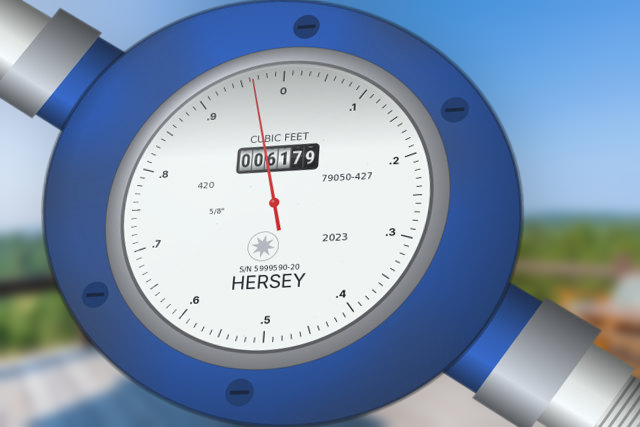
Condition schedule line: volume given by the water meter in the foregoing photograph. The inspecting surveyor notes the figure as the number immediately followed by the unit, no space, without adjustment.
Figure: 6178.96ft³
